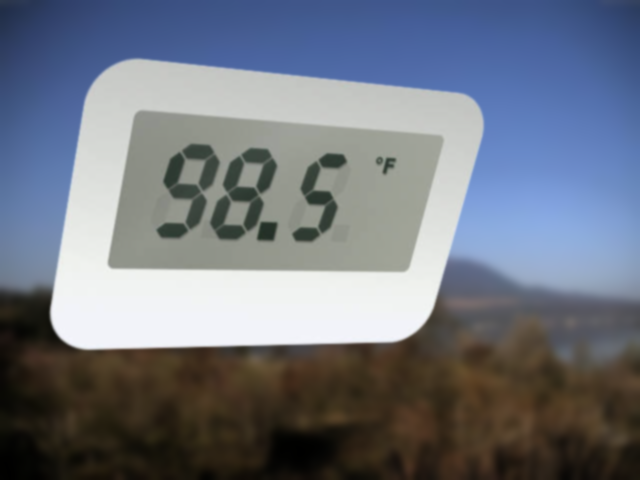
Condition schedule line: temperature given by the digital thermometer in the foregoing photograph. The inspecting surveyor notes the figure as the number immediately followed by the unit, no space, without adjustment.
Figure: 98.5°F
